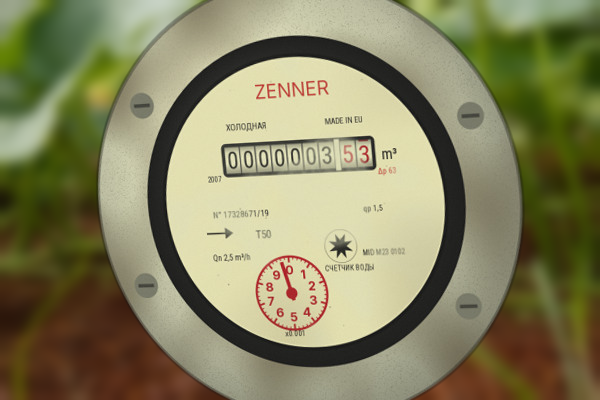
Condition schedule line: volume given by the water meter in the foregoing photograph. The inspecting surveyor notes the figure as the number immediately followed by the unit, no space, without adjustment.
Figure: 3.529m³
